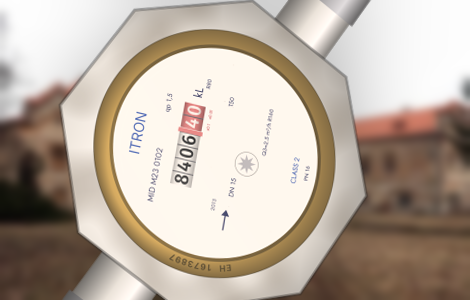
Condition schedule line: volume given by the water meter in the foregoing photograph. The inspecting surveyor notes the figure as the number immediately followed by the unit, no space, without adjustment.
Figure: 8406.40kL
